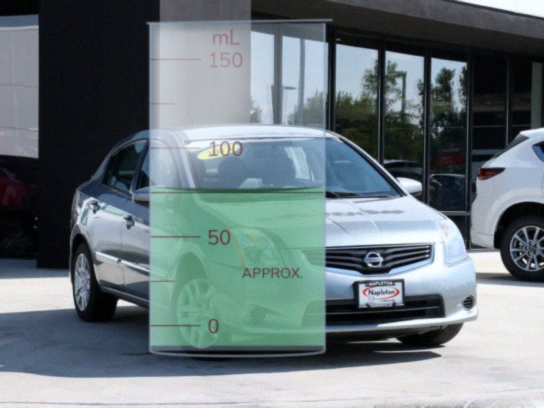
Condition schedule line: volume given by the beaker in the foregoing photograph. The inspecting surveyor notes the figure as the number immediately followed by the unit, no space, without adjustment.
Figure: 75mL
